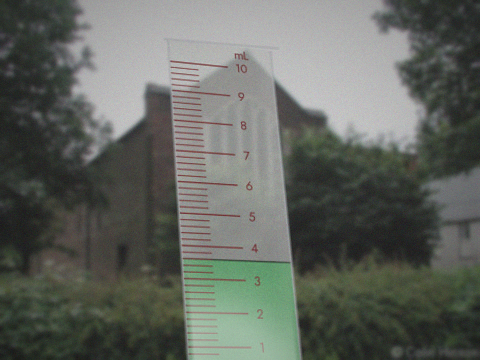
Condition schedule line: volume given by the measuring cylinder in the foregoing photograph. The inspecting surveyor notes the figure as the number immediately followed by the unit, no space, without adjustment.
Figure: 3.6mL
